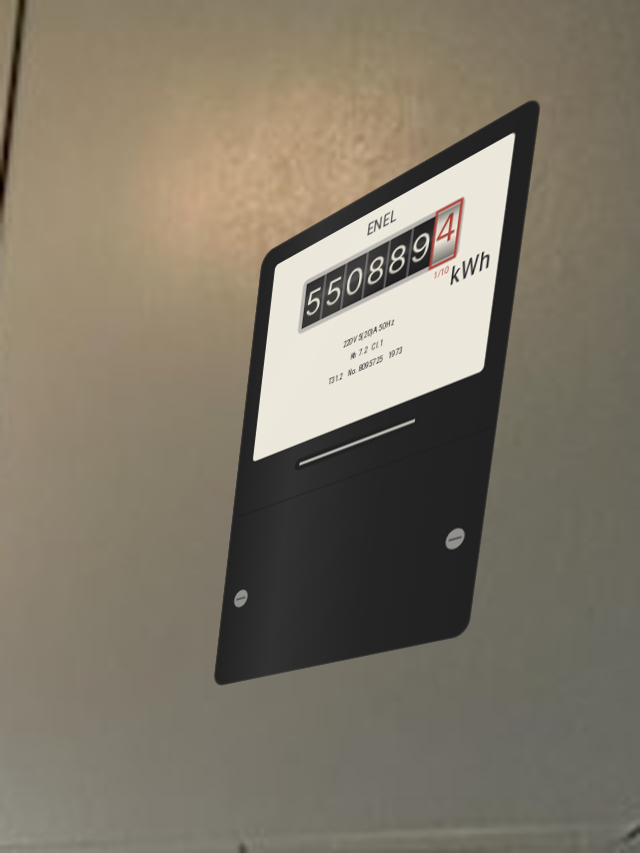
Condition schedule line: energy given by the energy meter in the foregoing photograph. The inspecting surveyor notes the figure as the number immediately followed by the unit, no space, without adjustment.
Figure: 550889.4kWh
